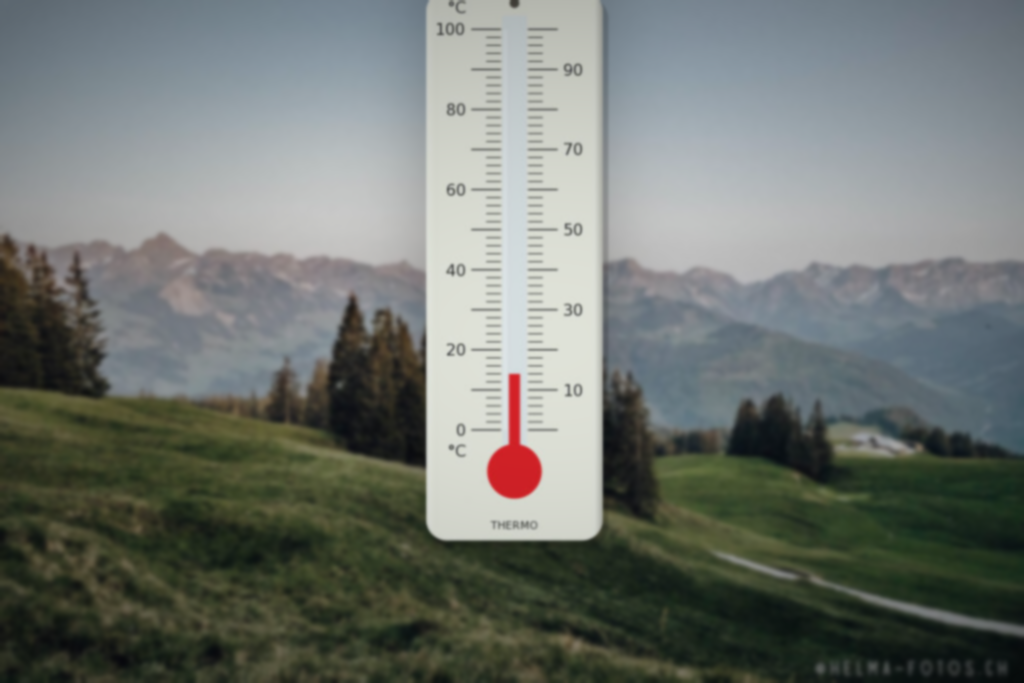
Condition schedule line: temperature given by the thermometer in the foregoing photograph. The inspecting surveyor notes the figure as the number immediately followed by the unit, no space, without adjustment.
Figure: 14°C
